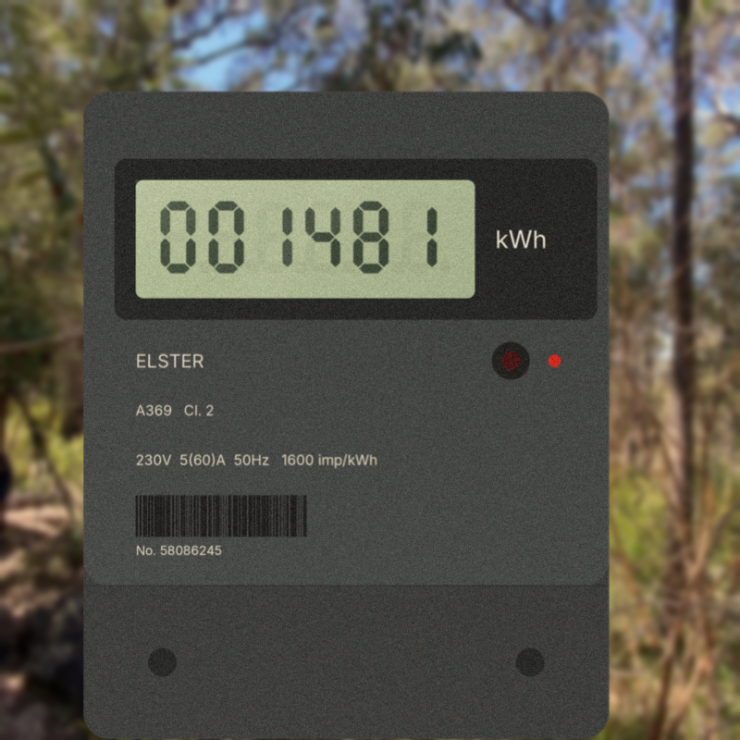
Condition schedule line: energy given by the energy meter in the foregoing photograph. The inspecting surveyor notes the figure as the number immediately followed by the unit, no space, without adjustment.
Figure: 1481kWh
